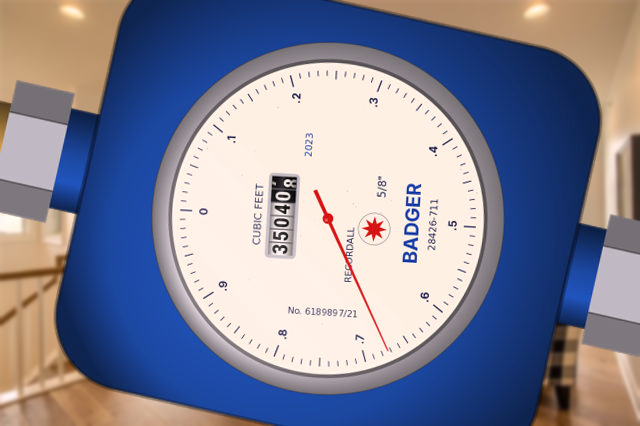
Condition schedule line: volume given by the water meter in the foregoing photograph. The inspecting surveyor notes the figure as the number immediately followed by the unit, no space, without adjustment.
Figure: 350407.67ft³
